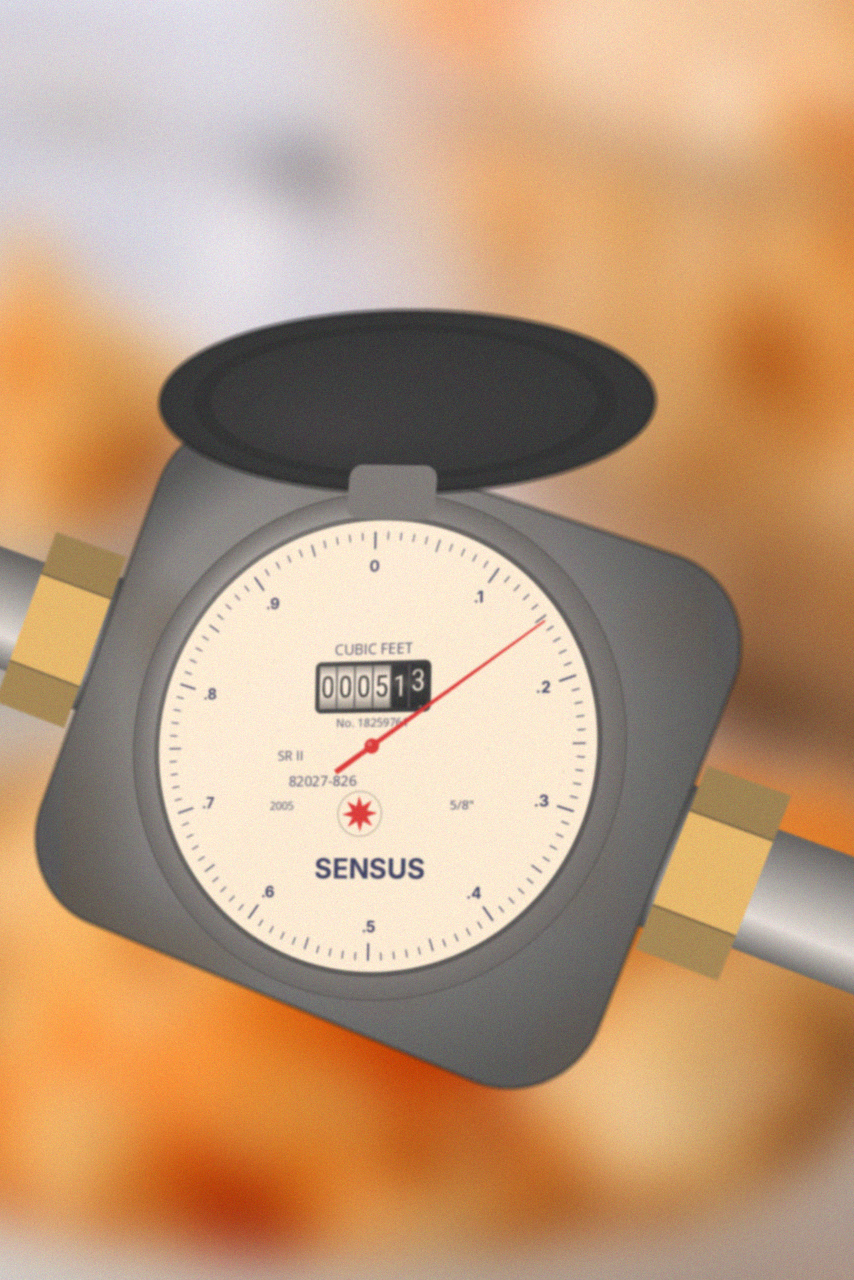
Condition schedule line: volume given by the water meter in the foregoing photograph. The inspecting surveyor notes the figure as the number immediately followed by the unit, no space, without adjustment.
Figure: 513.15ft³
